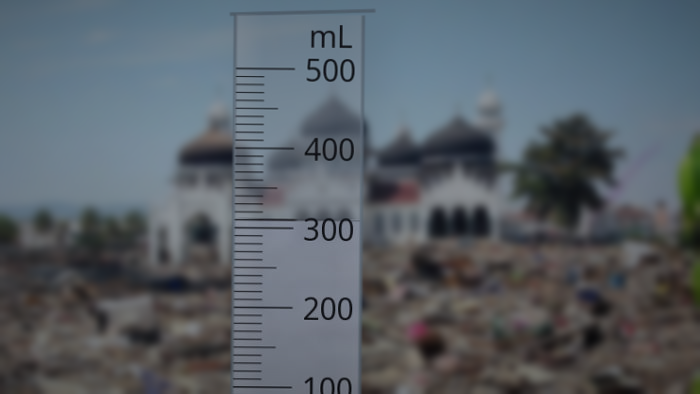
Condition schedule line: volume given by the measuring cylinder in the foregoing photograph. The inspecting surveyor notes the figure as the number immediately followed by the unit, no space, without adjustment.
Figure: 310mL
